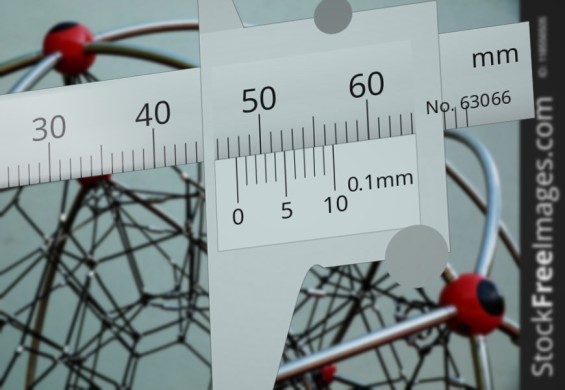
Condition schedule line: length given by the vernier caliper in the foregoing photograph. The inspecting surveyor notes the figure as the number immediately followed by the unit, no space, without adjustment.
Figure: 47.7mm
